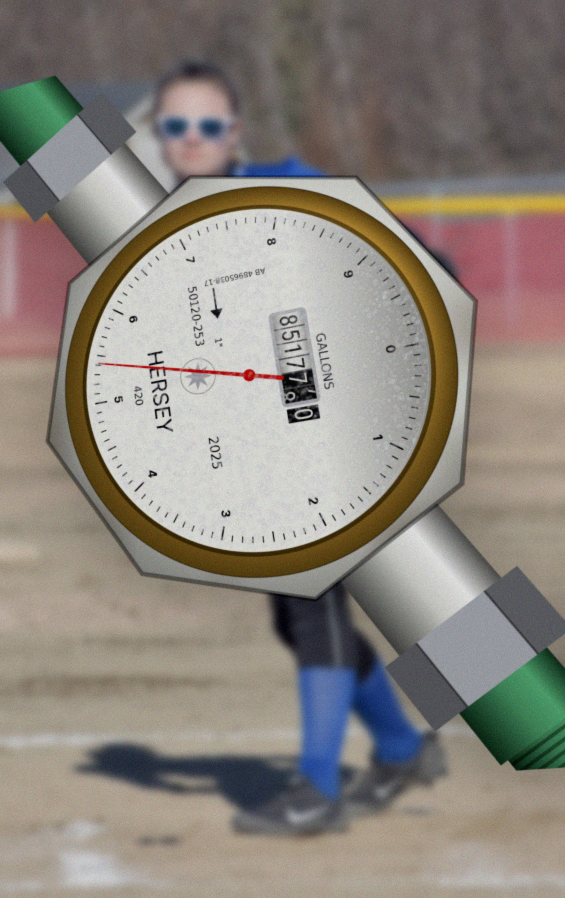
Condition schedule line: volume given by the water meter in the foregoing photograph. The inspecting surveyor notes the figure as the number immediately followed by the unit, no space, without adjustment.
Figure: 8517775.4gal
